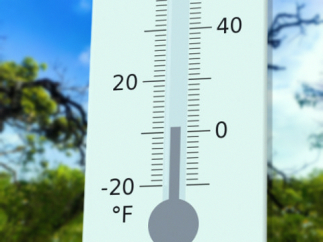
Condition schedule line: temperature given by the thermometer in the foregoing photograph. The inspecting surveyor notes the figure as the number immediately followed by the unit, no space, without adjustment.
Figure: 2°F
